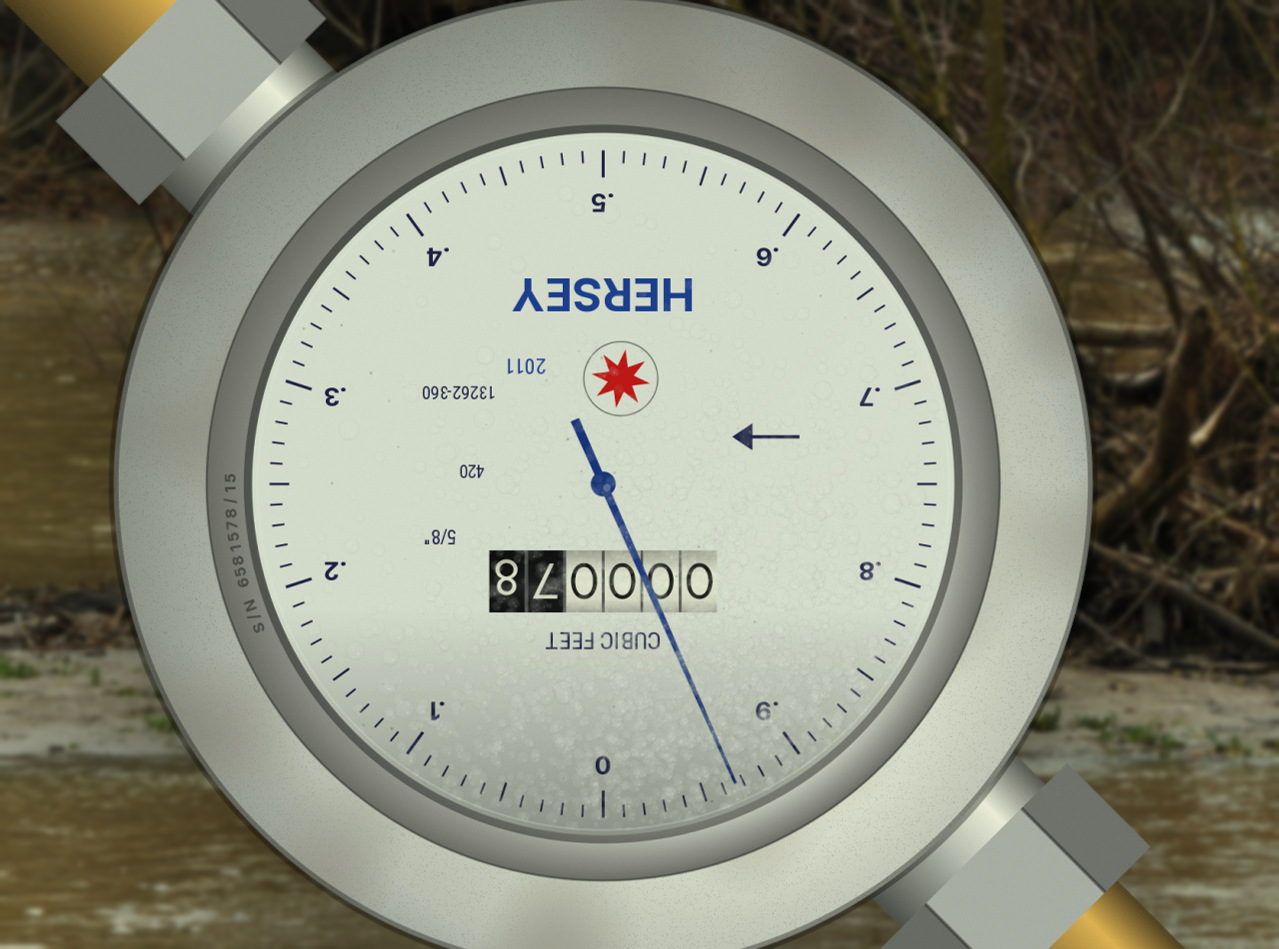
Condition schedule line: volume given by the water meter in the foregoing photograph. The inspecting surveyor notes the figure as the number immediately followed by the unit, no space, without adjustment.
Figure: 77.93ft³
